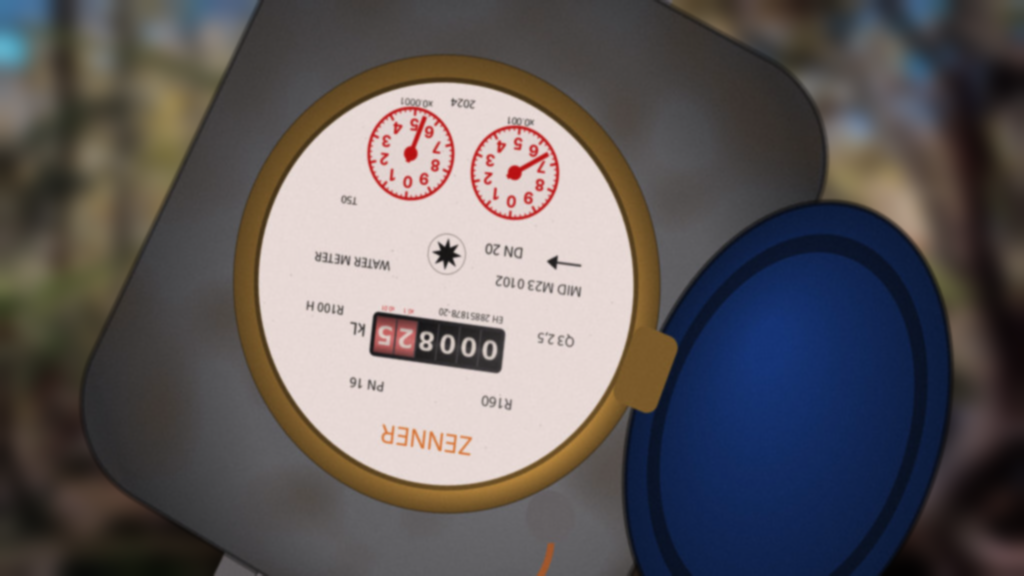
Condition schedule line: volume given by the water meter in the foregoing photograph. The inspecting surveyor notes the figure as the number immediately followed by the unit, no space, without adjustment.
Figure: 8.2565kL
